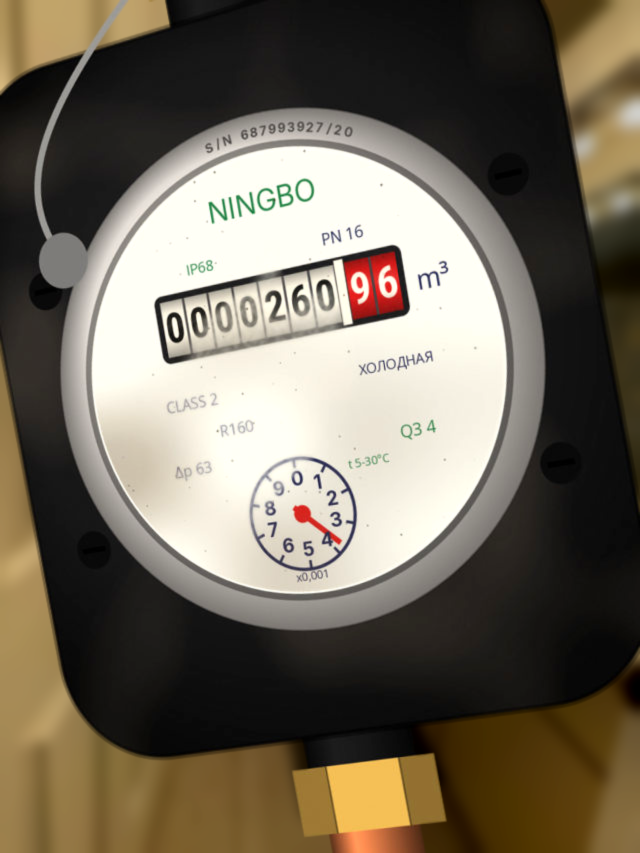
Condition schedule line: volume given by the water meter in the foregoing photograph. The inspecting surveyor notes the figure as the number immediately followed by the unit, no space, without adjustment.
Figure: 260.963m³
